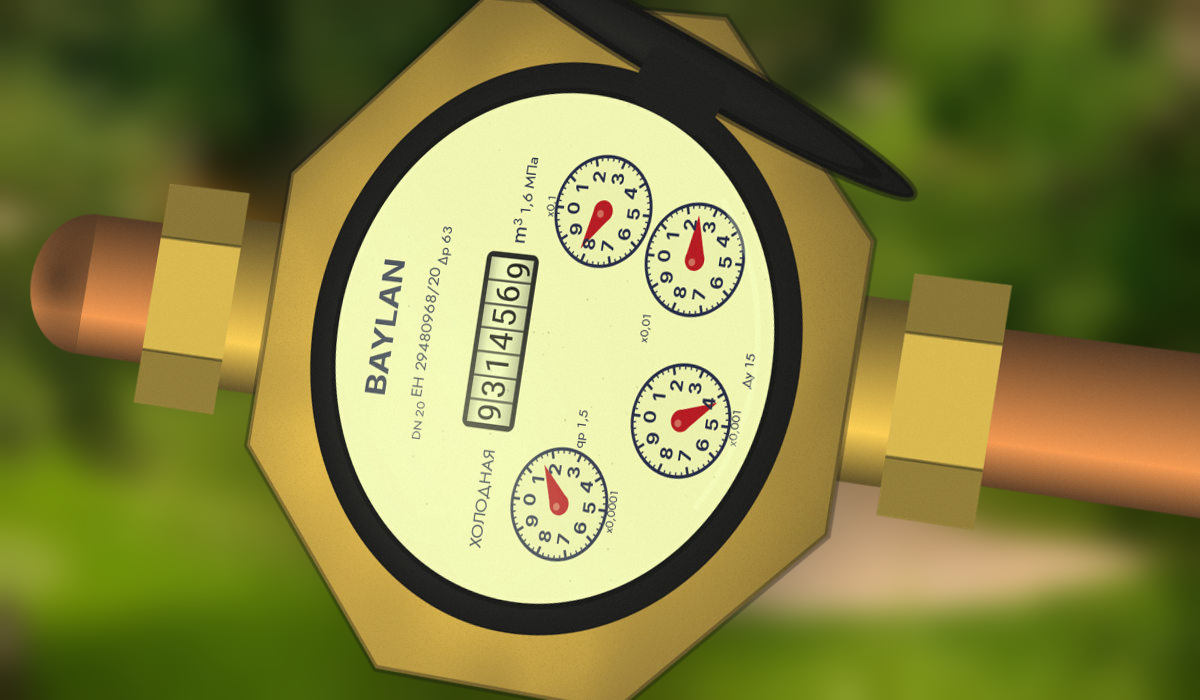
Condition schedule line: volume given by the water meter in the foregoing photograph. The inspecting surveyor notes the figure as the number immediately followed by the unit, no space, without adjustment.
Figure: 9314568.8241m³
